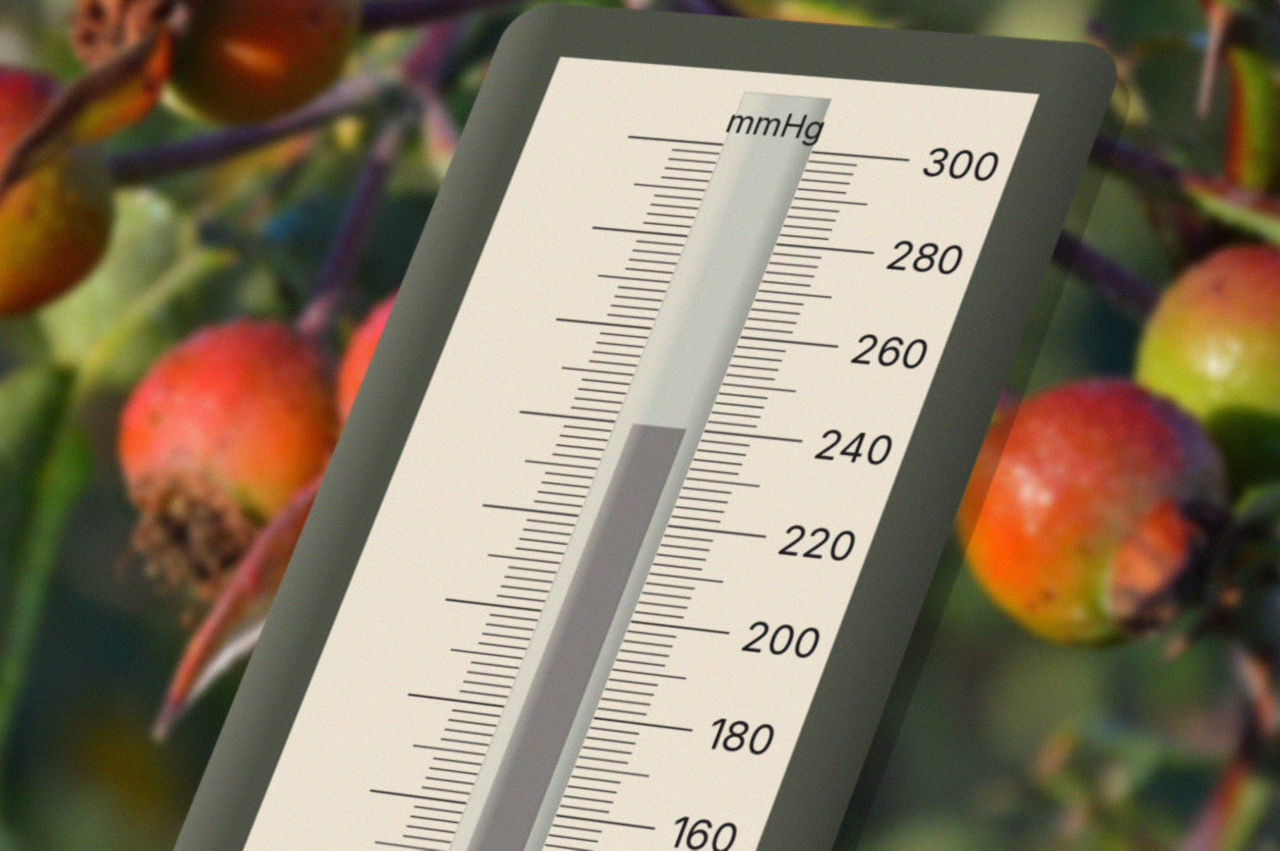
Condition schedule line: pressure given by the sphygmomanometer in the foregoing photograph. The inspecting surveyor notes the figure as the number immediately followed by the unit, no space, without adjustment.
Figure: 240mmHg
